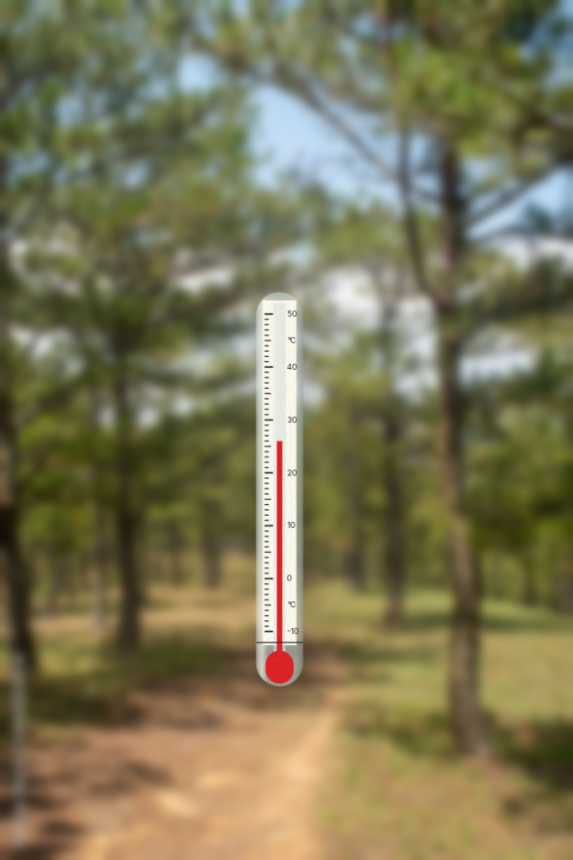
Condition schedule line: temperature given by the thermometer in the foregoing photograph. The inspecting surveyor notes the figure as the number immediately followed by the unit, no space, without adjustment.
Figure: 26°C
